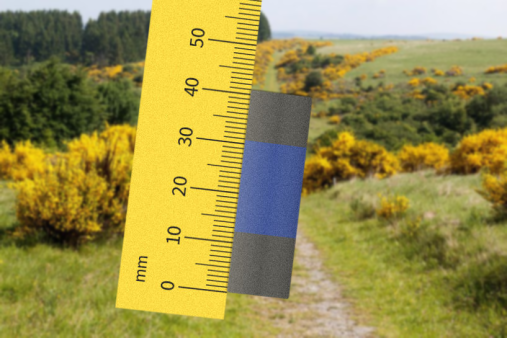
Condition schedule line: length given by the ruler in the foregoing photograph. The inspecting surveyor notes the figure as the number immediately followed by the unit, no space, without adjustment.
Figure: 41mm
